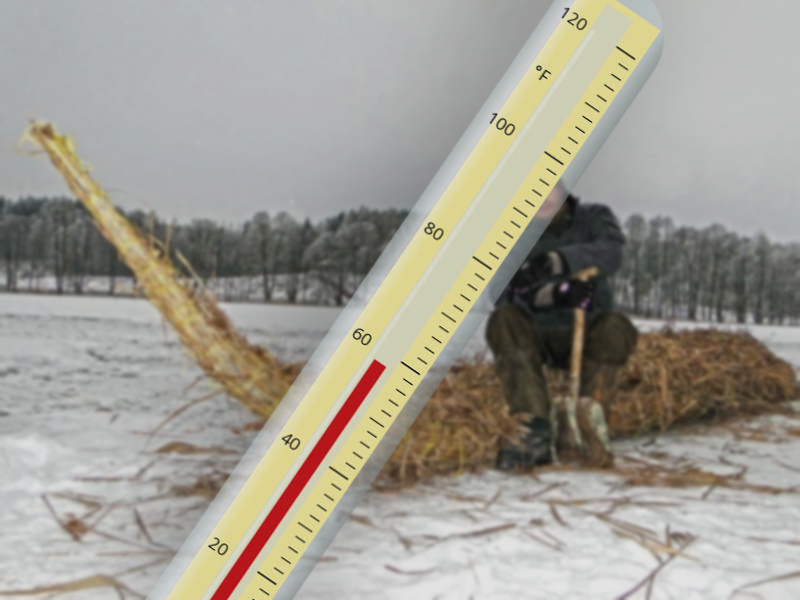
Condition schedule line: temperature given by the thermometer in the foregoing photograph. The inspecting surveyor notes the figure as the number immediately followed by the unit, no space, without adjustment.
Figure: 58°F
